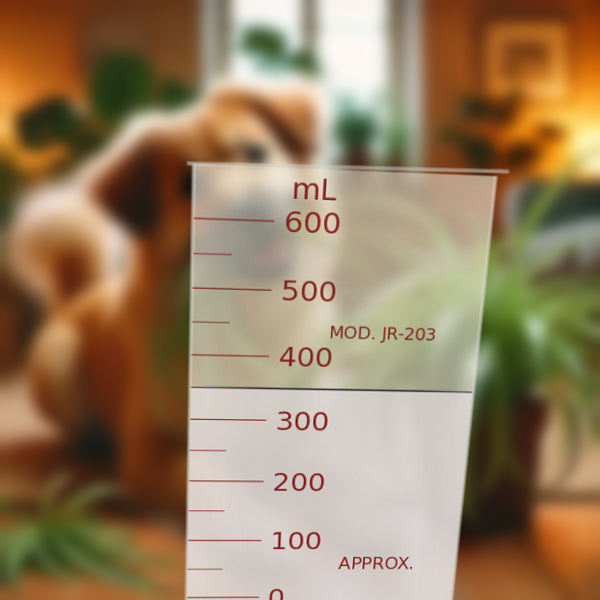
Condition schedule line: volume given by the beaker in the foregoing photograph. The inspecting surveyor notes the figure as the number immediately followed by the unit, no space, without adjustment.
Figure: 350mL
